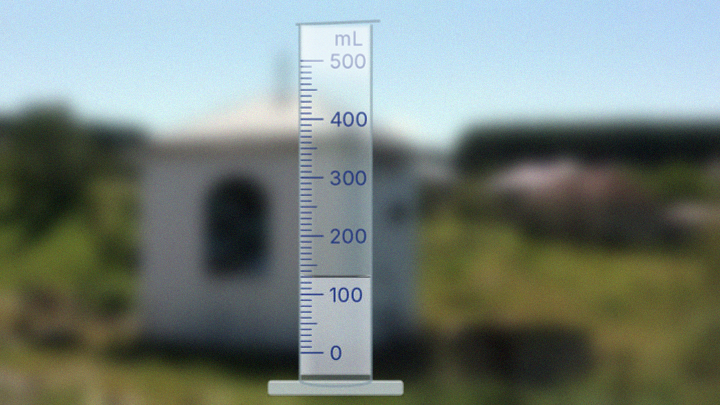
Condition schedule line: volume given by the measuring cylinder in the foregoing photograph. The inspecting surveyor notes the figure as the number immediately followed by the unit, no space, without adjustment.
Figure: 130mL
